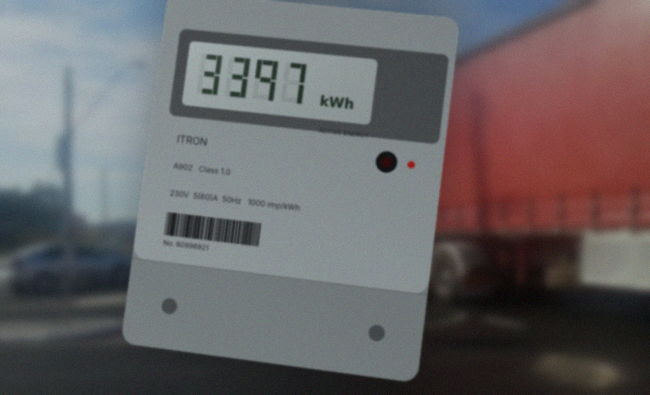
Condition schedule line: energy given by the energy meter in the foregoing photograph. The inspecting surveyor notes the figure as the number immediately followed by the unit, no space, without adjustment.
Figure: 3397kWh
